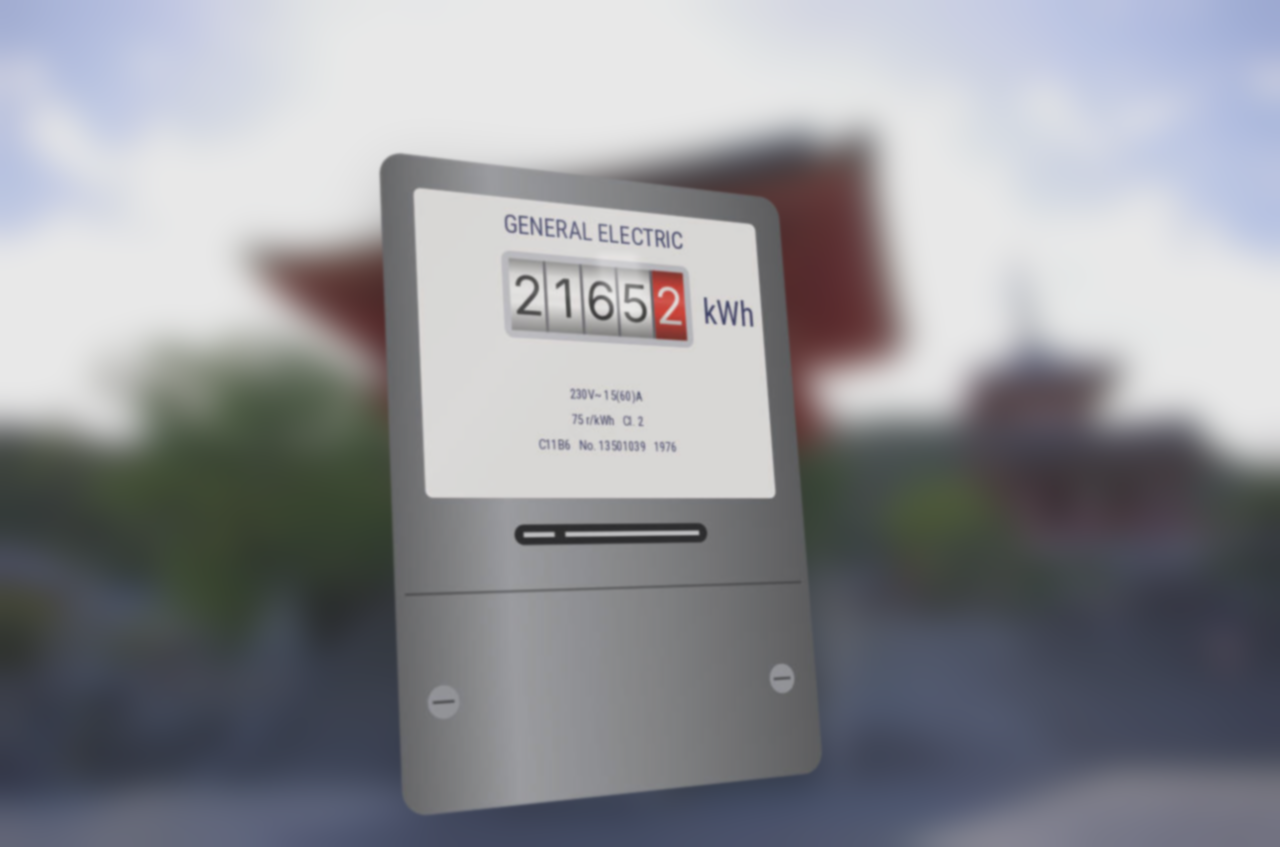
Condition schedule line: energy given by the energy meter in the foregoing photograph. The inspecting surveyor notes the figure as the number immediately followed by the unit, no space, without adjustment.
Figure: 2165.2kWh
